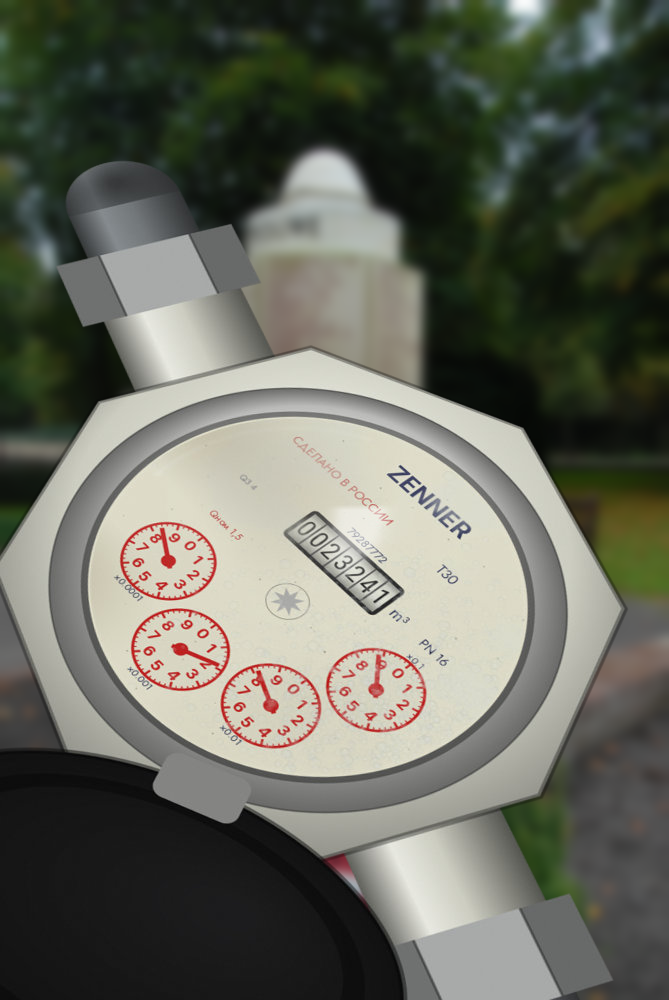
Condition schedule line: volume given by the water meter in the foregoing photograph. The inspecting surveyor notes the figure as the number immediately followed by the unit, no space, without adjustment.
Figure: 23241.8818m³
